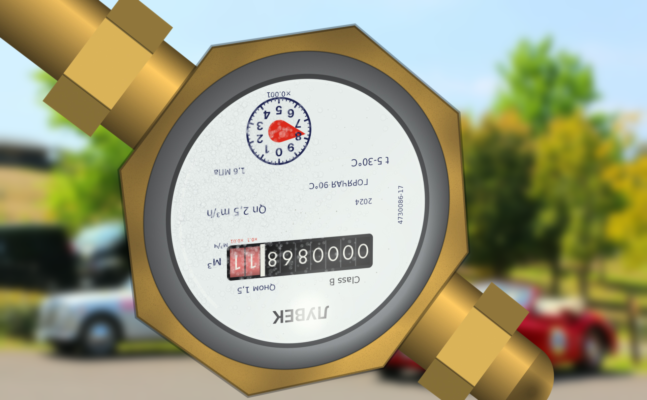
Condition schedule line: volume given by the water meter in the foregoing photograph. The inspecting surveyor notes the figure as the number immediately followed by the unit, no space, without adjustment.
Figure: 868.117m³
